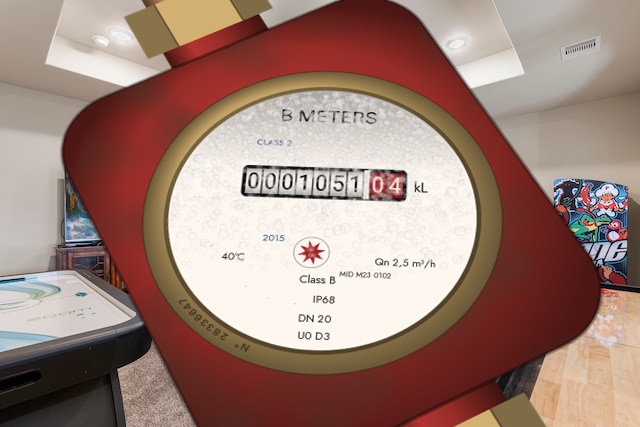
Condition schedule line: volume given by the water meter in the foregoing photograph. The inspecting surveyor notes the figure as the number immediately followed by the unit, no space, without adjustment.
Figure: 1051.04kL
